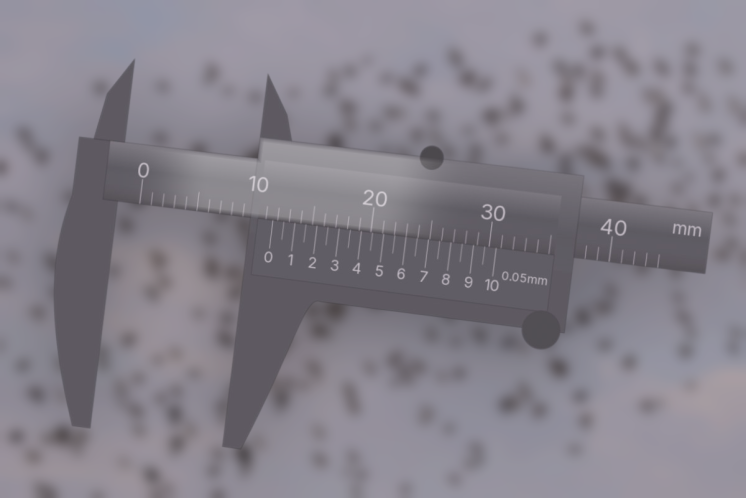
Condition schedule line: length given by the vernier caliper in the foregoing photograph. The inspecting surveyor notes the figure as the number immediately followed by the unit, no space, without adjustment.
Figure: 11.6mm
